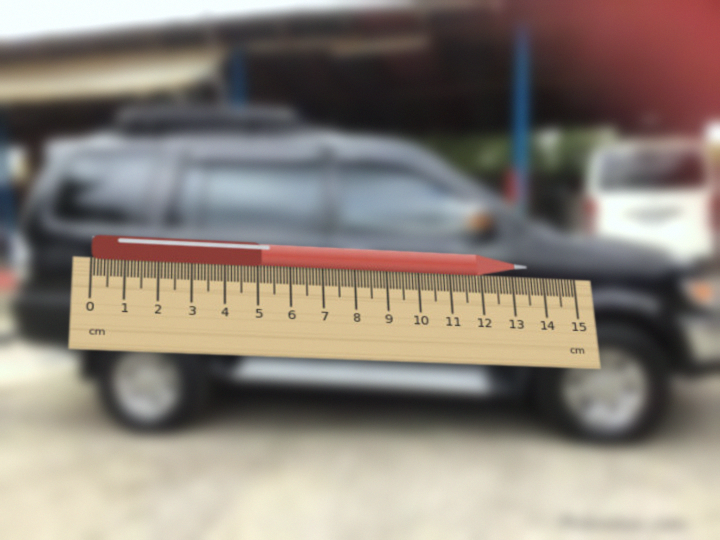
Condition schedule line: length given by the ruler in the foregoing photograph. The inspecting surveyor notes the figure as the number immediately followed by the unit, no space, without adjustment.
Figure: 13.5cm
